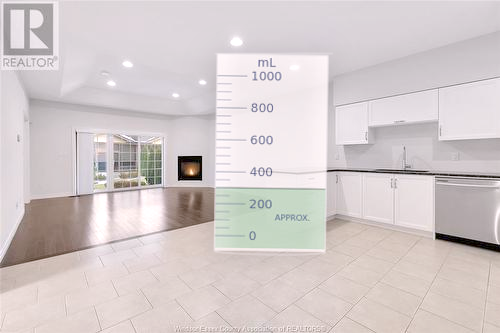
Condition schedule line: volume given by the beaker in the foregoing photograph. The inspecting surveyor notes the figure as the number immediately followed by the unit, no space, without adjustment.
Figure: 300mL
